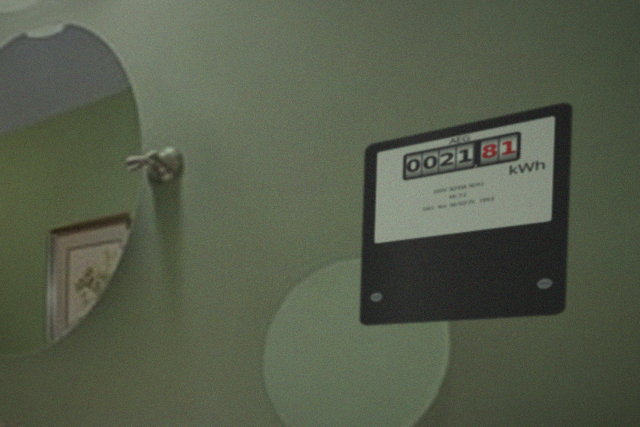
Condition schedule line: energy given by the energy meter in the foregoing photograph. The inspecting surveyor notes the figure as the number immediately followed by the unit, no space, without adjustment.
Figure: 21.81kWh
